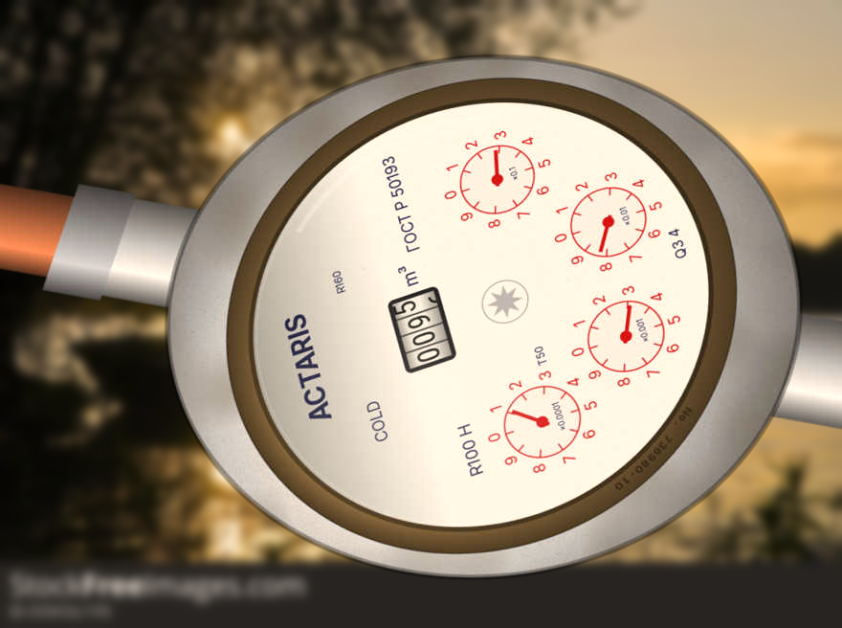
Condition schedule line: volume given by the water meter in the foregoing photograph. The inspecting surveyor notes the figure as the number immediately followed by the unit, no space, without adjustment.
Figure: 95.2831m³
